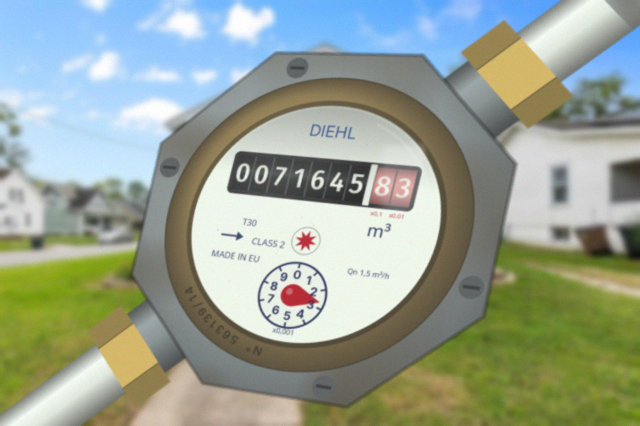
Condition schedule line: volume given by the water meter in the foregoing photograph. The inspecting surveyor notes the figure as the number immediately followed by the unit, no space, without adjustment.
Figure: 71645.832m³
